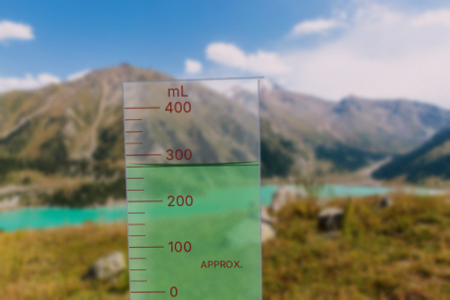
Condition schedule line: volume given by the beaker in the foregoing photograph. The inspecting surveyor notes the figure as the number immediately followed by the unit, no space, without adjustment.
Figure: 275mL
